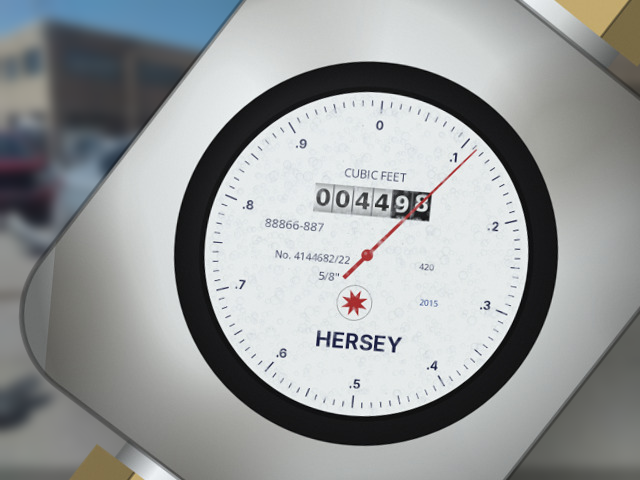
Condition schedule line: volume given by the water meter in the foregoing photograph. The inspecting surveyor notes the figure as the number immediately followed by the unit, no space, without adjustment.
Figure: 4498.11ft³
